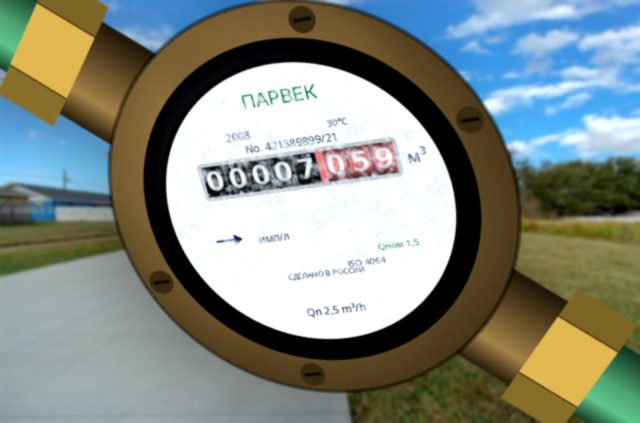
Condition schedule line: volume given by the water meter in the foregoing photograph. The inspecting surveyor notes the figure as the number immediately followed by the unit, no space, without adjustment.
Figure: 7.059m³
